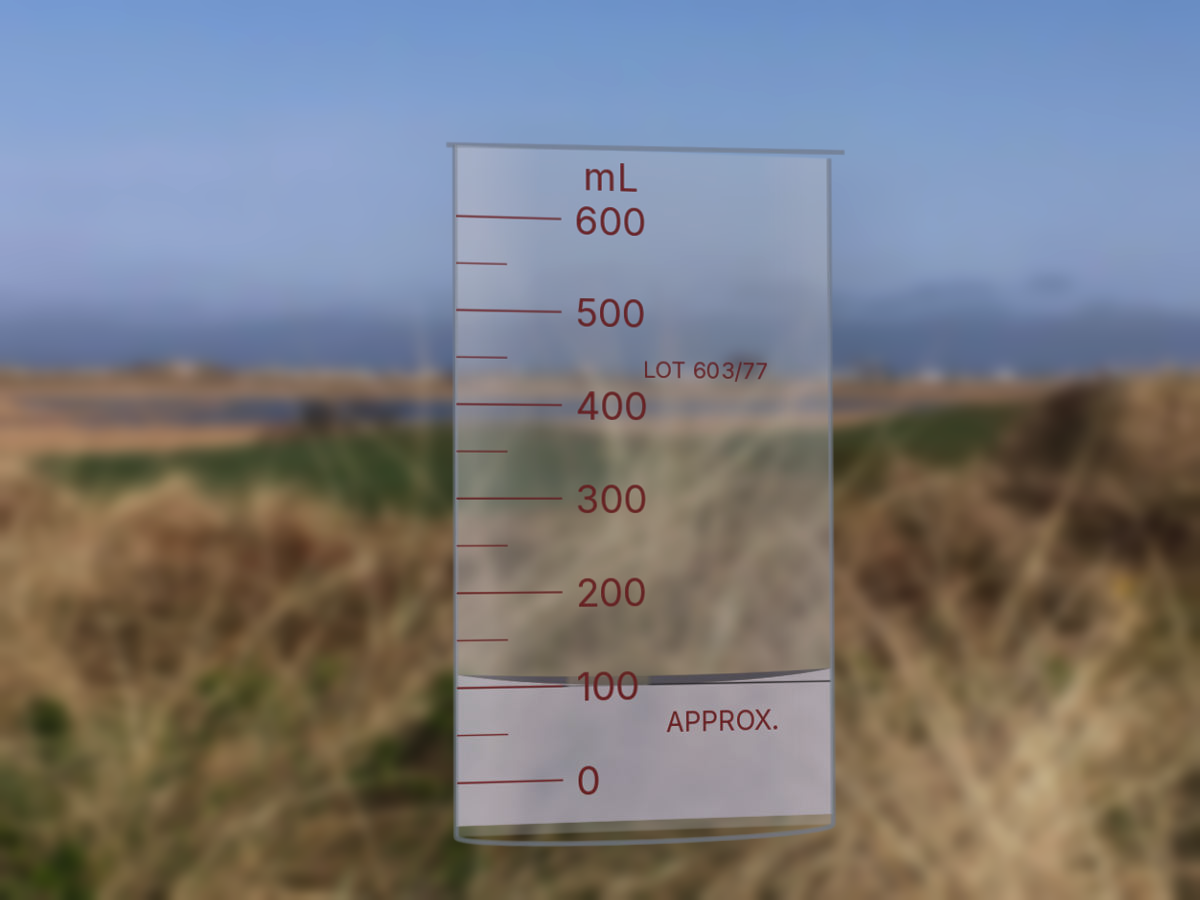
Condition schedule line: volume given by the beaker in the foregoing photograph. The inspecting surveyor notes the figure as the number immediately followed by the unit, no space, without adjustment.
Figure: 100mL
